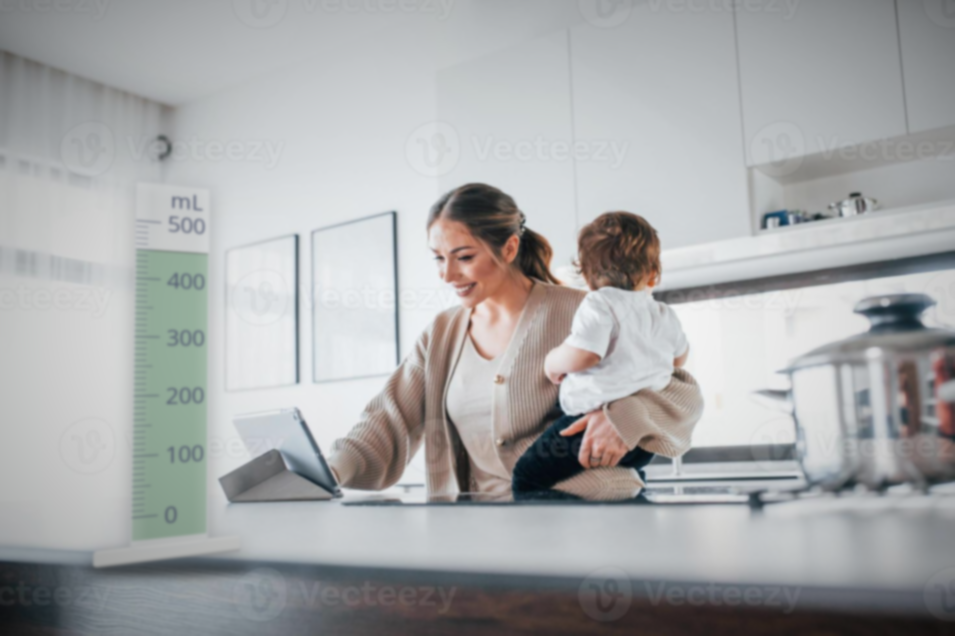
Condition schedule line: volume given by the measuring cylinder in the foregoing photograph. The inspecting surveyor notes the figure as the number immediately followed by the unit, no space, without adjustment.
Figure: 450mL
